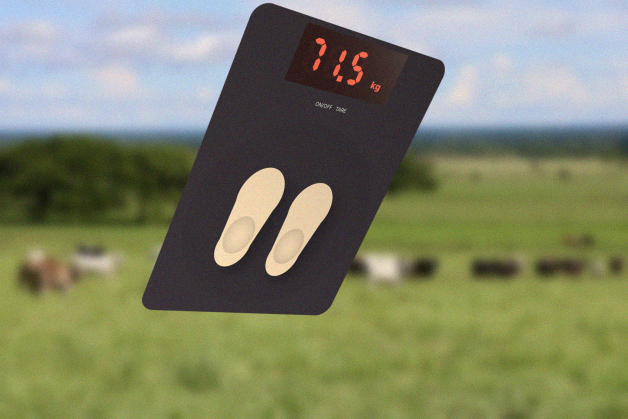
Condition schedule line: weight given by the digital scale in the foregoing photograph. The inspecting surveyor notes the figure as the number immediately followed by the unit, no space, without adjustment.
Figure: 71.5kg
